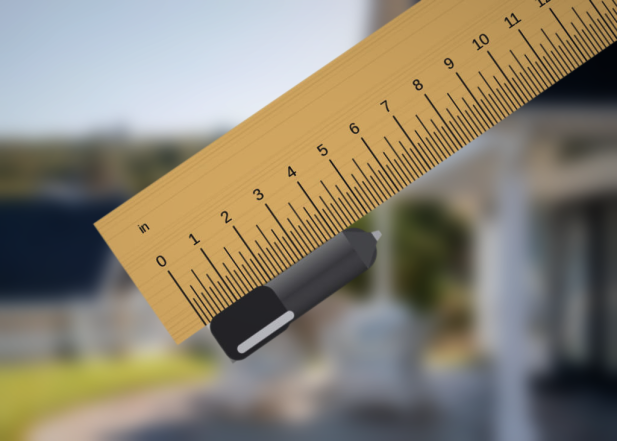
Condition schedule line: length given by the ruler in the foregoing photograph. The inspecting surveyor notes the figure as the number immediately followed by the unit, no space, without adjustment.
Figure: 5in
